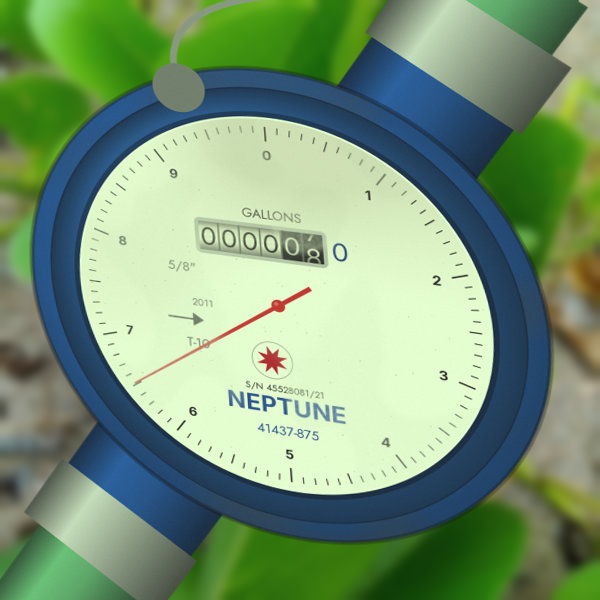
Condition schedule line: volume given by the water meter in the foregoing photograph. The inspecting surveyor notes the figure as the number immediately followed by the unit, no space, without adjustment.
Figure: 76.5gal
